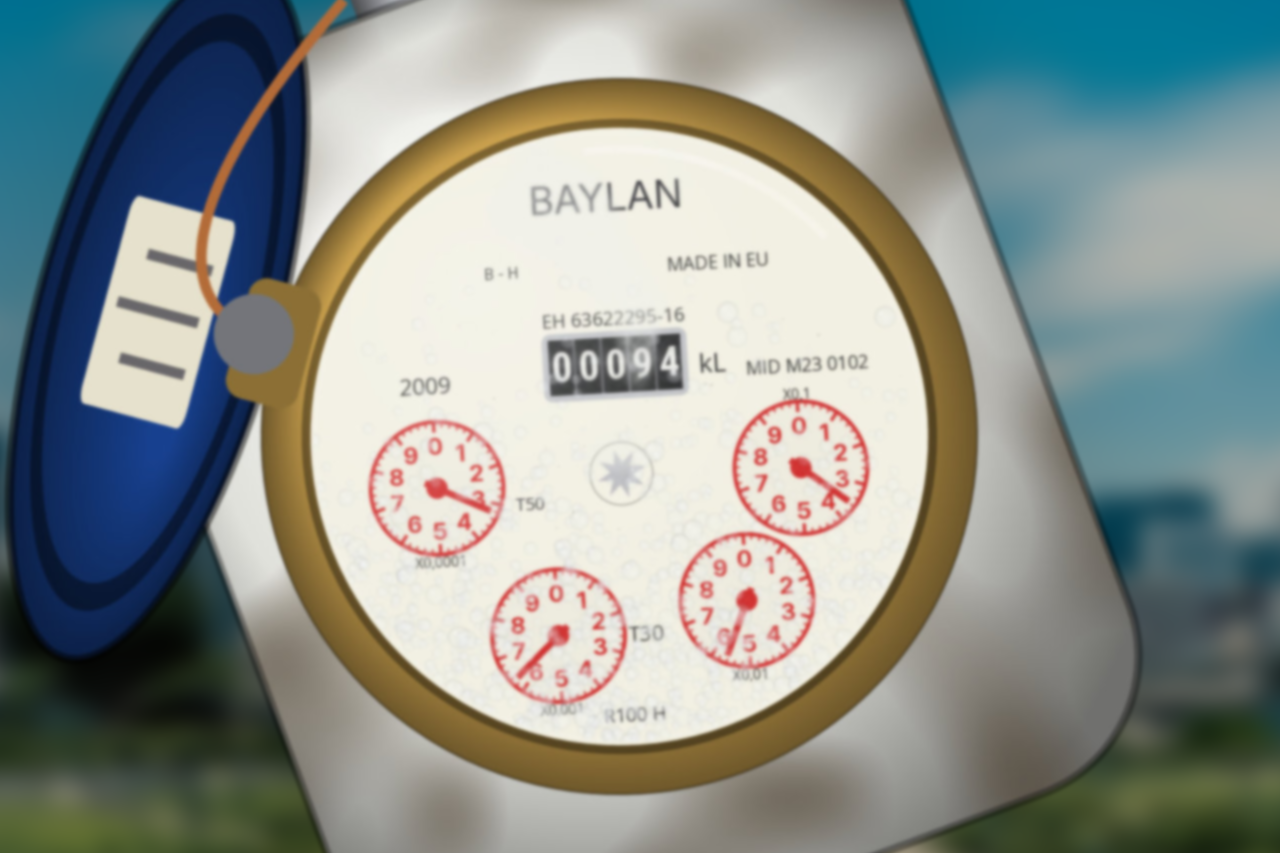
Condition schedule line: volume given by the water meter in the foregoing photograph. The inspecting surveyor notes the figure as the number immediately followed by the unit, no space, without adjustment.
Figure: 94.3563kL
